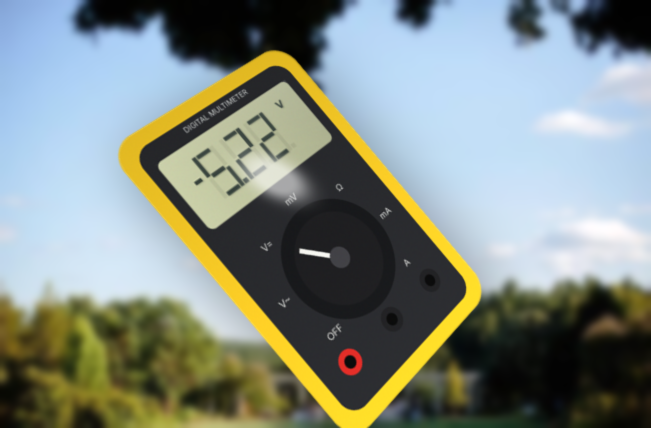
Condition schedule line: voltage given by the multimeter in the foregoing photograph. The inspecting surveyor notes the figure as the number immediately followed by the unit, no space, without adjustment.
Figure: -5.22V
